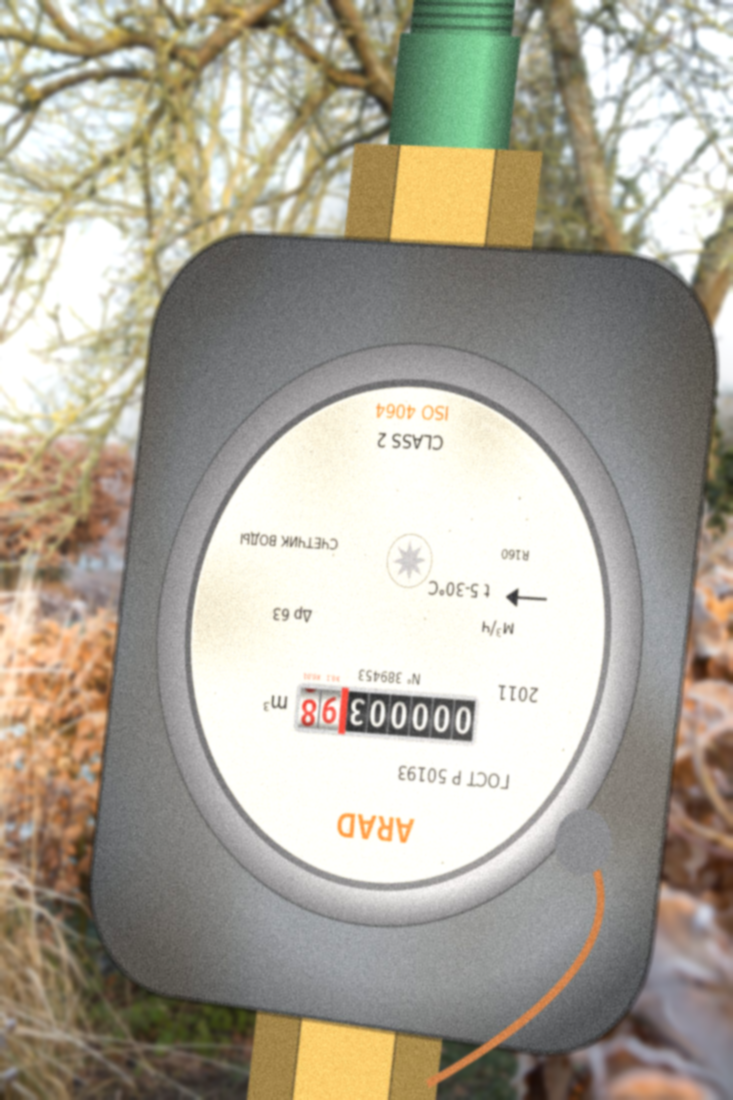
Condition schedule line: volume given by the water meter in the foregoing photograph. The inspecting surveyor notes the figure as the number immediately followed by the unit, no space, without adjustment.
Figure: 3.98m³
